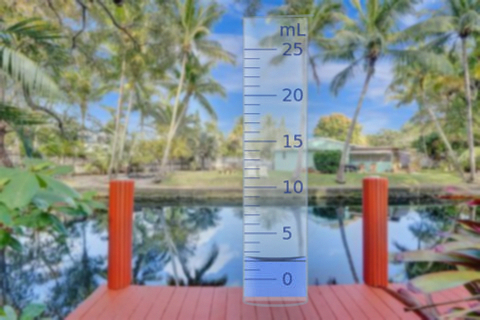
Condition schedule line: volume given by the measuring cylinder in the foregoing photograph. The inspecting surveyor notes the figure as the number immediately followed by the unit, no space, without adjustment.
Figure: 2mL
